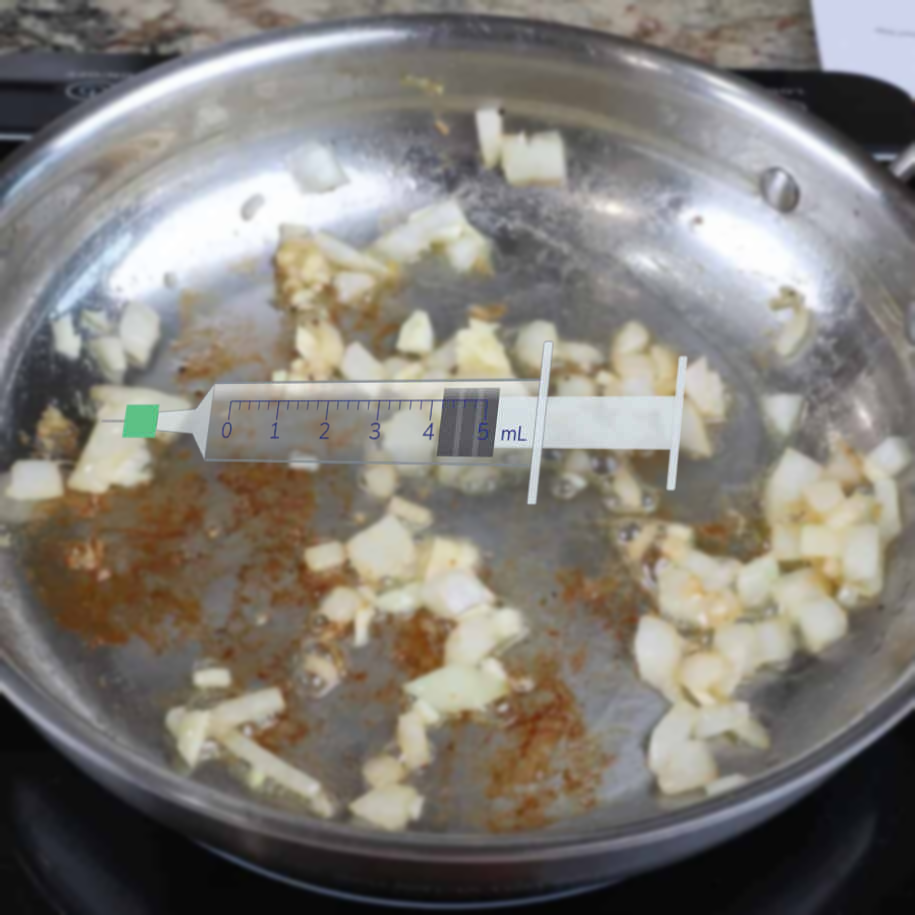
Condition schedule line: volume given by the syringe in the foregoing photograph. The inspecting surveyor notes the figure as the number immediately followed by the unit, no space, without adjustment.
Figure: 4.2mL
